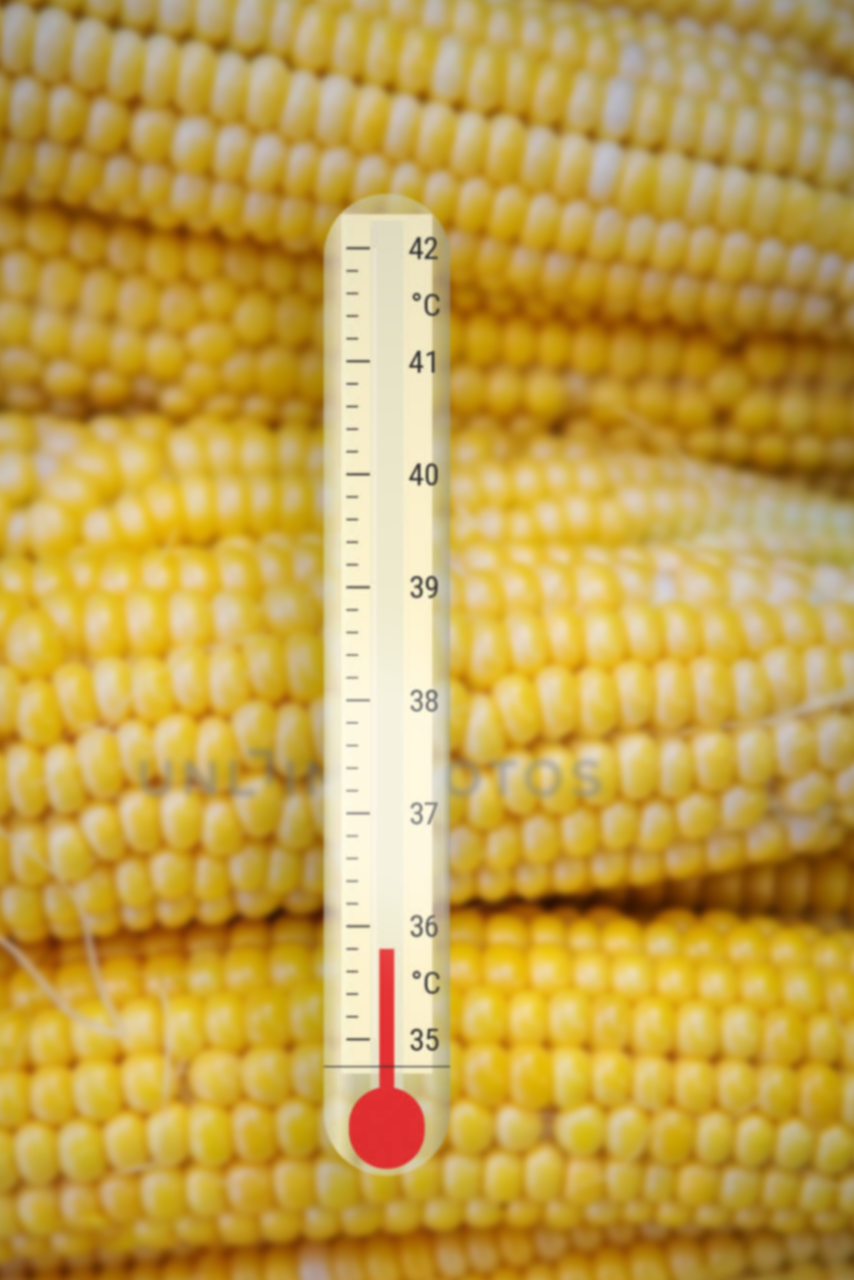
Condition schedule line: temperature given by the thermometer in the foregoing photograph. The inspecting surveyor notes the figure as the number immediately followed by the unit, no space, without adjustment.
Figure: 35.8°C
